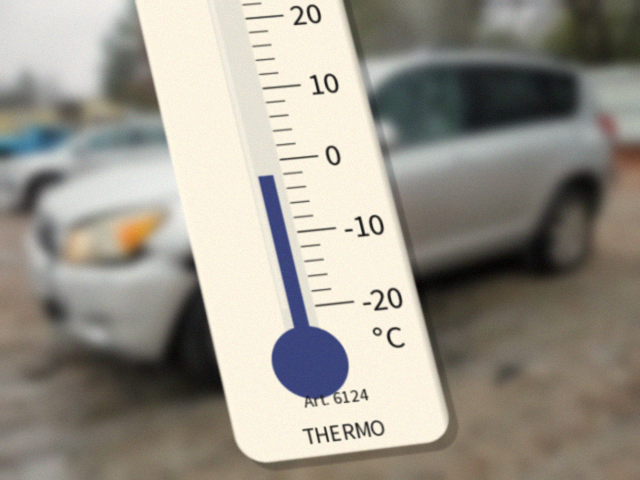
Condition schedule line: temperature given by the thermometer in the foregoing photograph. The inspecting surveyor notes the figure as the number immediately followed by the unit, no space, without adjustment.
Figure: -2°C
